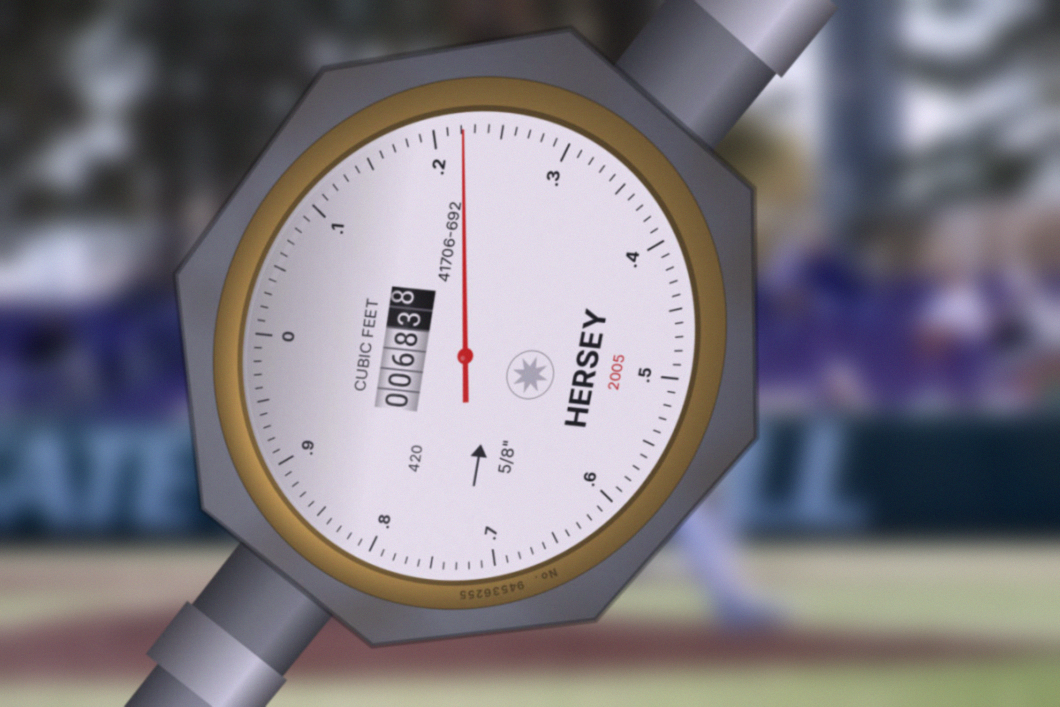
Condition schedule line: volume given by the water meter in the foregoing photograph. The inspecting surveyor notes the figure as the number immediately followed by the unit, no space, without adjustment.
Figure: 6838.22ft³
